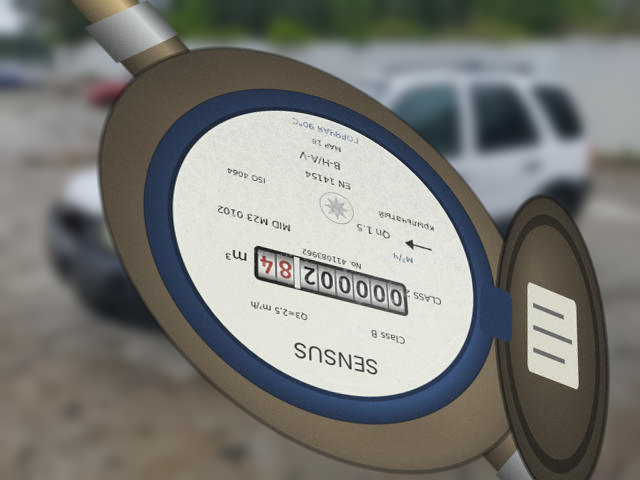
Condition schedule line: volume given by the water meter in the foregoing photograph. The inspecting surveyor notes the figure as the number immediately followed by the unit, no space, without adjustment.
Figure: 2.84m³
